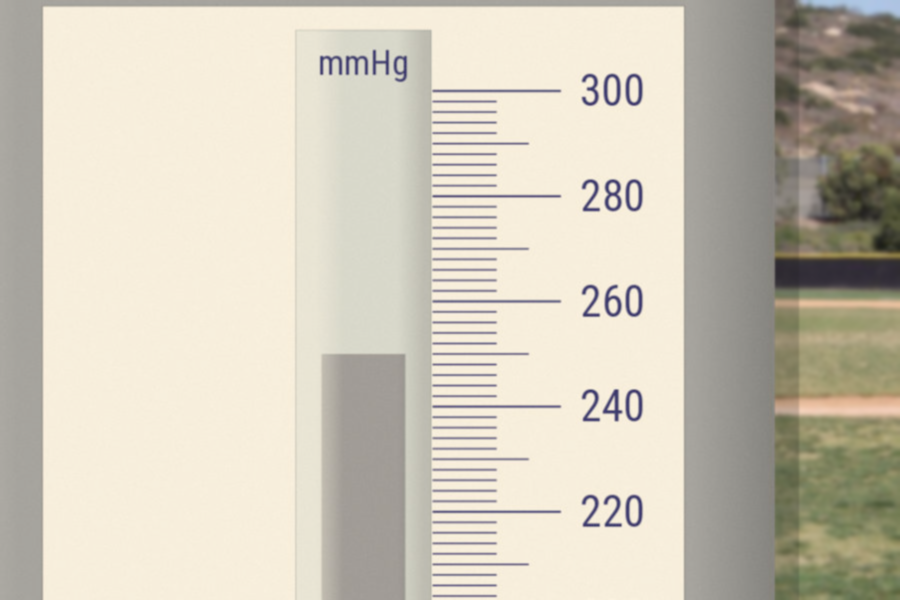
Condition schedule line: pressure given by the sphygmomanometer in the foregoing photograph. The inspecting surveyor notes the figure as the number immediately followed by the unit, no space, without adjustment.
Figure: 250mmHg
